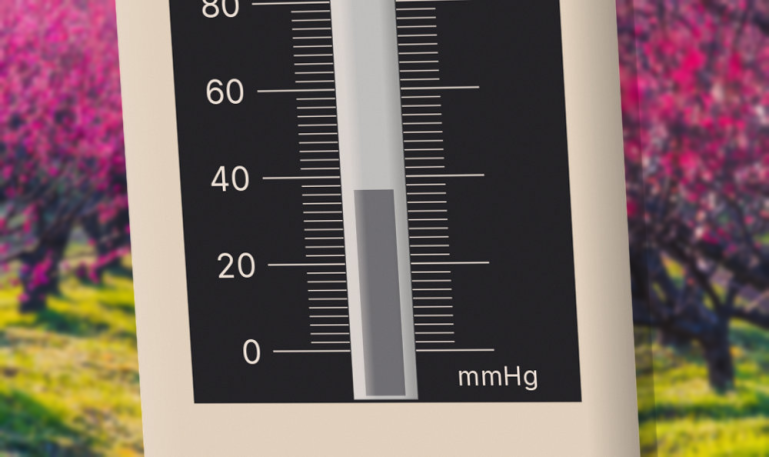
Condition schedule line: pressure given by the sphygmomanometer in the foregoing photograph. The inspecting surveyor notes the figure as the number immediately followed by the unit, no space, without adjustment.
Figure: 37mmHg
